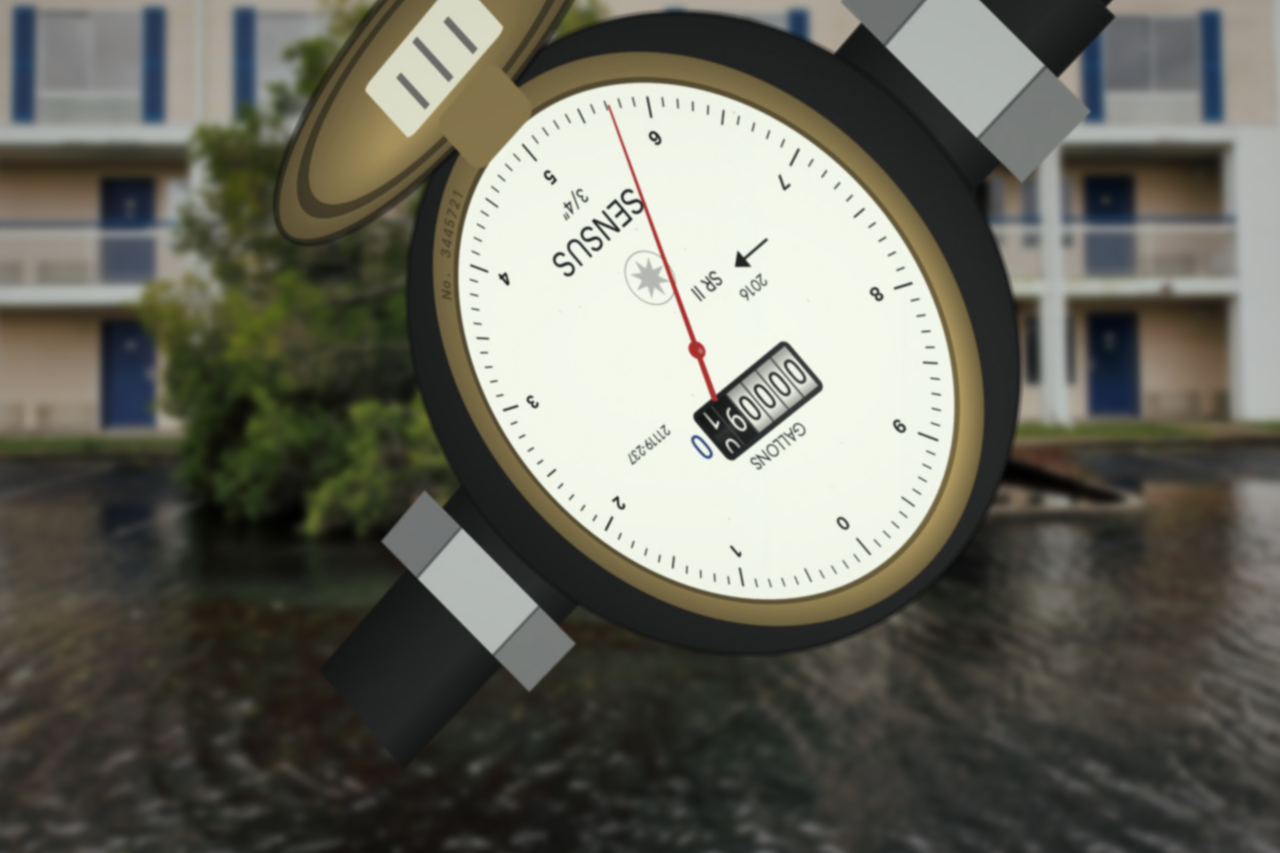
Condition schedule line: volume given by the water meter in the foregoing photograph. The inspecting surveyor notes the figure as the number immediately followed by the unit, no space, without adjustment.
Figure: 905.7gal
